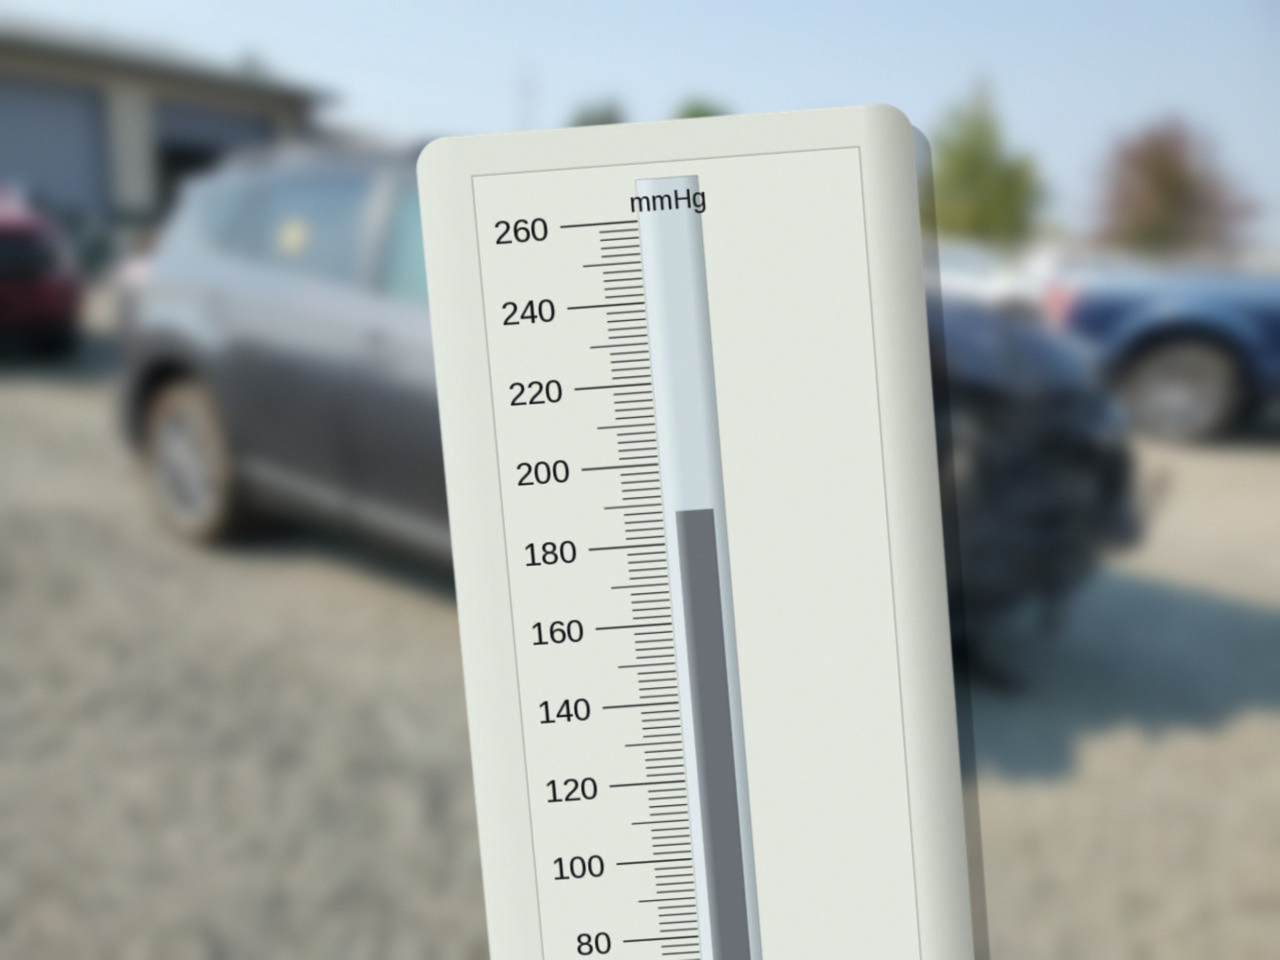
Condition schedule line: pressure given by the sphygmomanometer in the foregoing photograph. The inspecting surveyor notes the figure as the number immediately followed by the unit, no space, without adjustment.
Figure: 188mmHg
